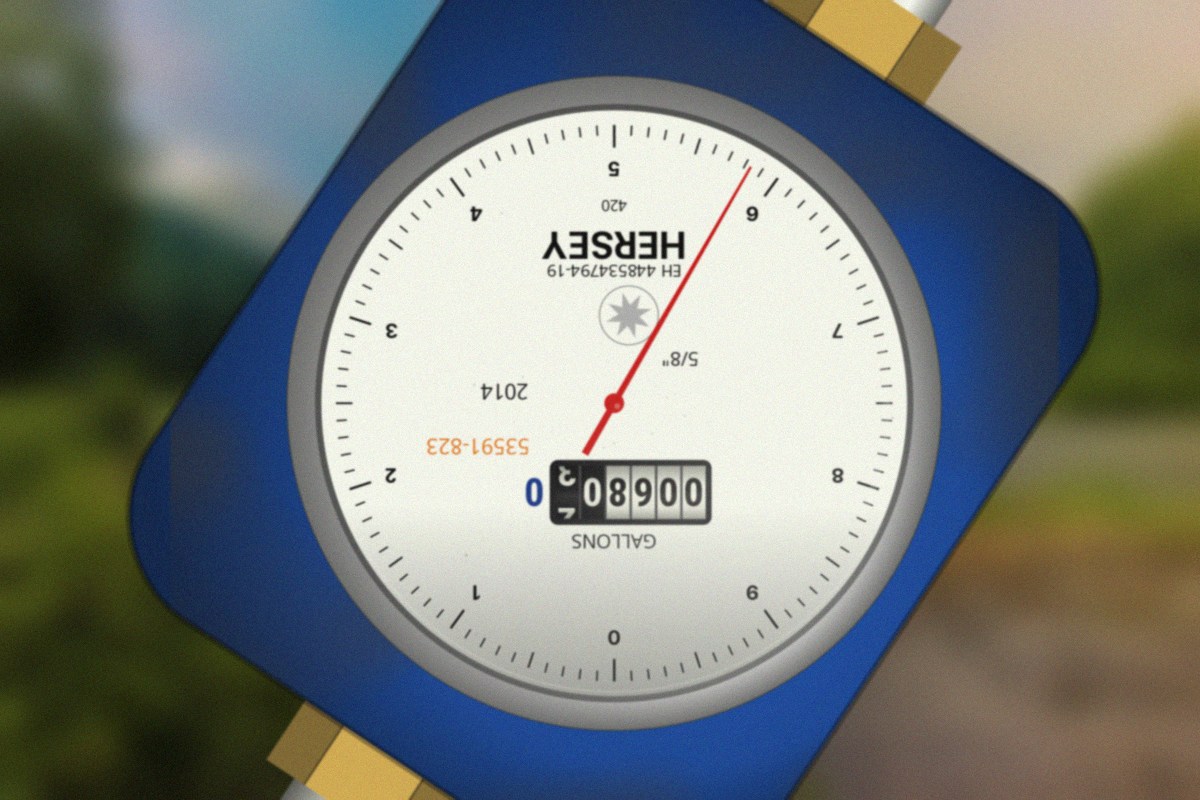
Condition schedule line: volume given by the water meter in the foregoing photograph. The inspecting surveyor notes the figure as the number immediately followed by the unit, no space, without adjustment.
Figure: 68025.8gal
